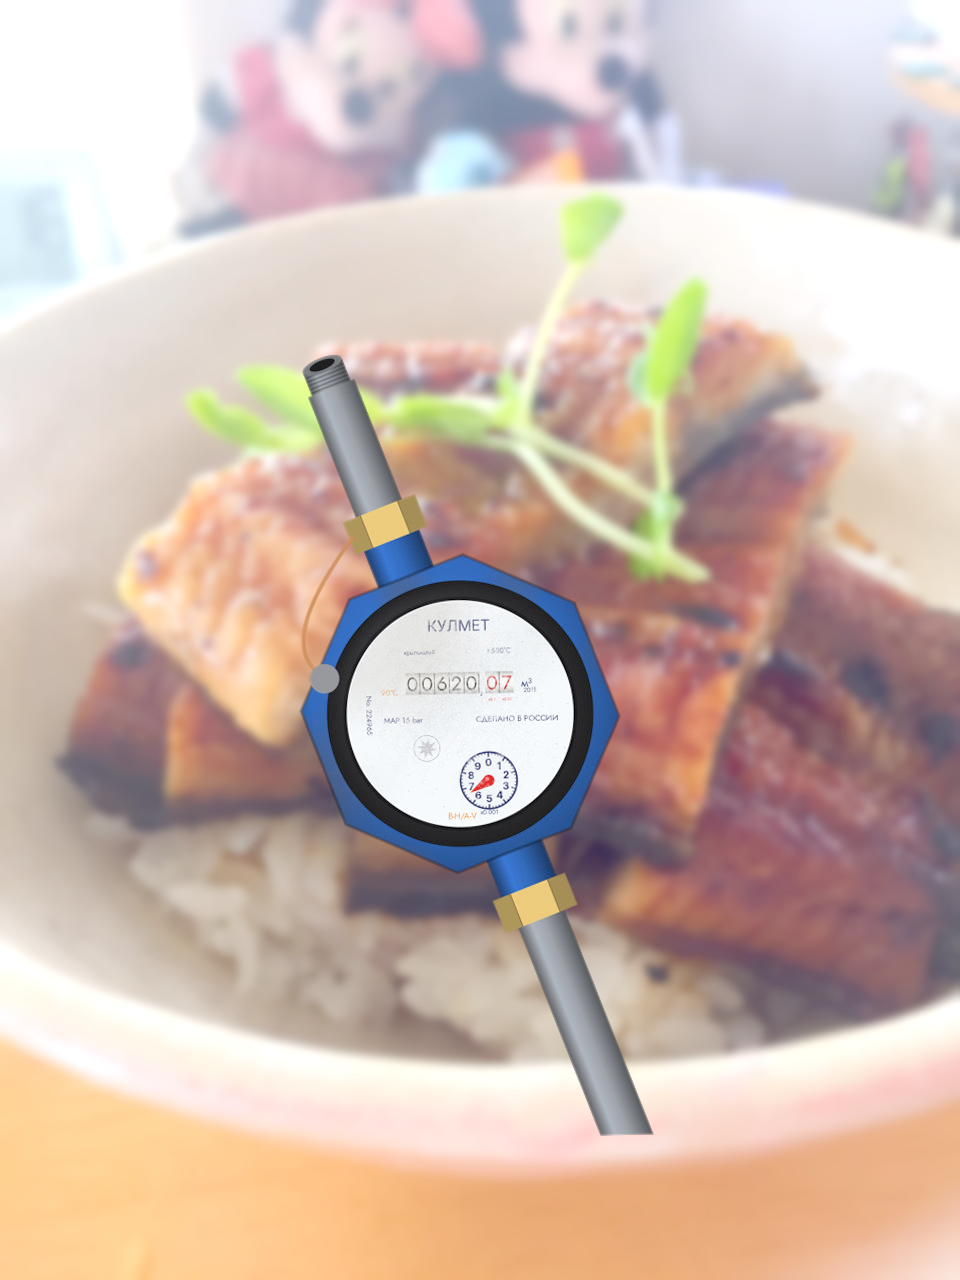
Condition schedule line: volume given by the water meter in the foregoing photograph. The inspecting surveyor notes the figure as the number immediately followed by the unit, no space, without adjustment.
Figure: 620.076m³
